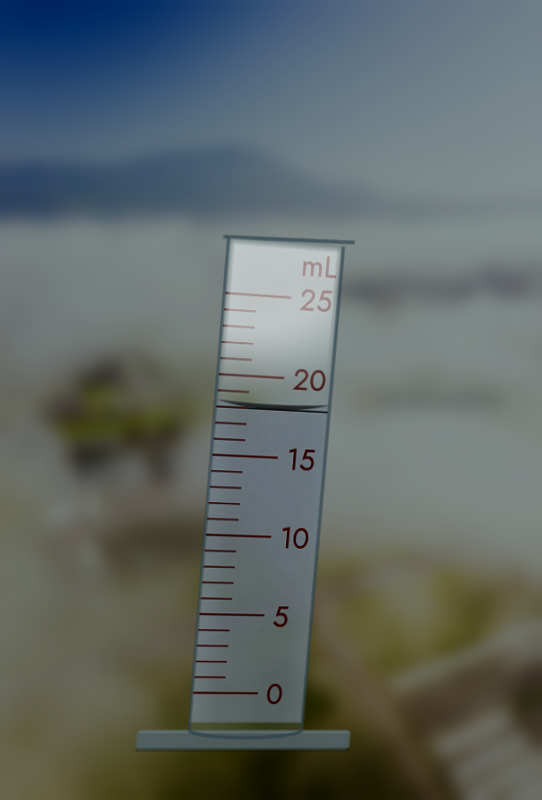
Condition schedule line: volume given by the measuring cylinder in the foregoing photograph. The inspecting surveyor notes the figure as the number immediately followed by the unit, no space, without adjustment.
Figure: 18mL
